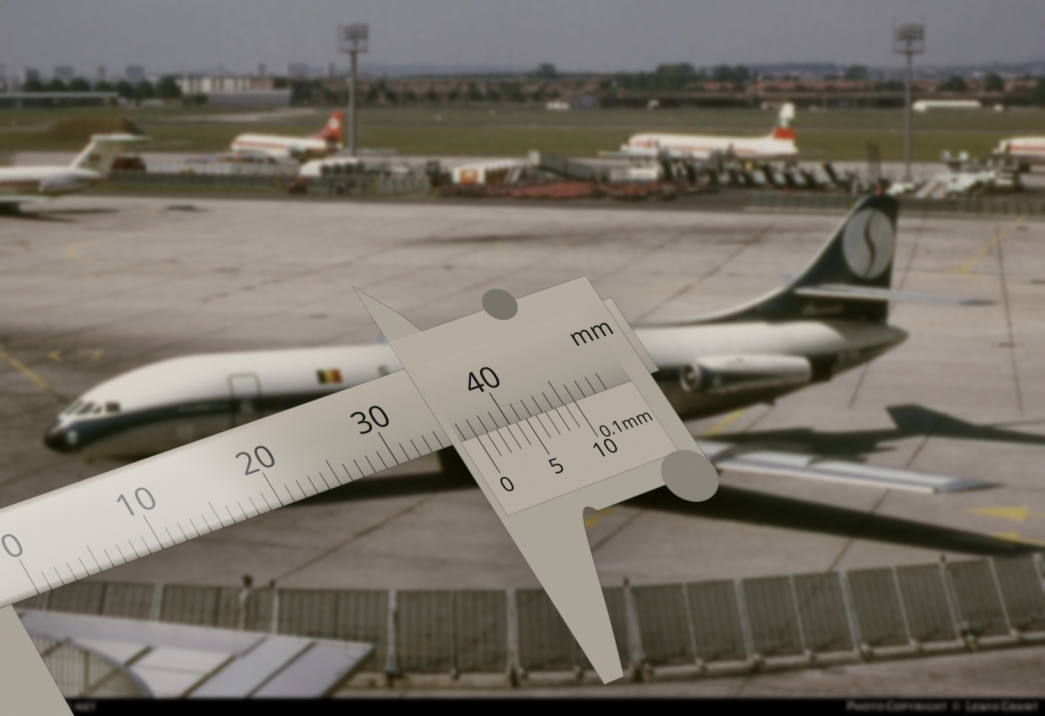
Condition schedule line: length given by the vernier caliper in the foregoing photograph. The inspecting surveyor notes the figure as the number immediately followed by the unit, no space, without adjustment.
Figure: 37.0mm
